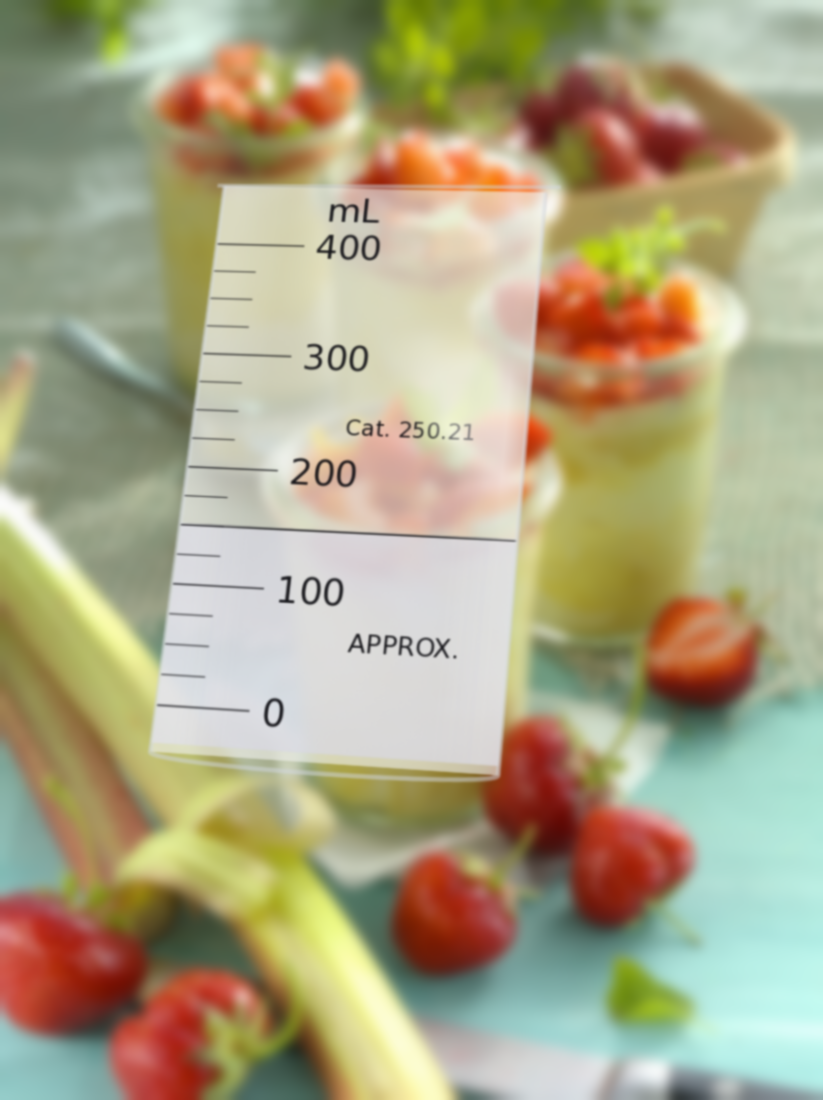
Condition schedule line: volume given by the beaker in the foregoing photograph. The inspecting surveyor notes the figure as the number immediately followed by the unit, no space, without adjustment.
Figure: 150mL
